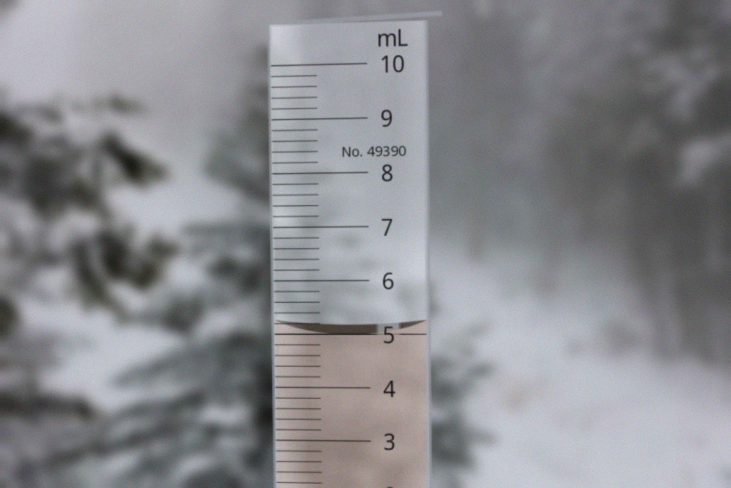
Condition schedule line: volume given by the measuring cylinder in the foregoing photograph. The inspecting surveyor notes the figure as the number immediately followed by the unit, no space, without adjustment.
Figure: 5mL
